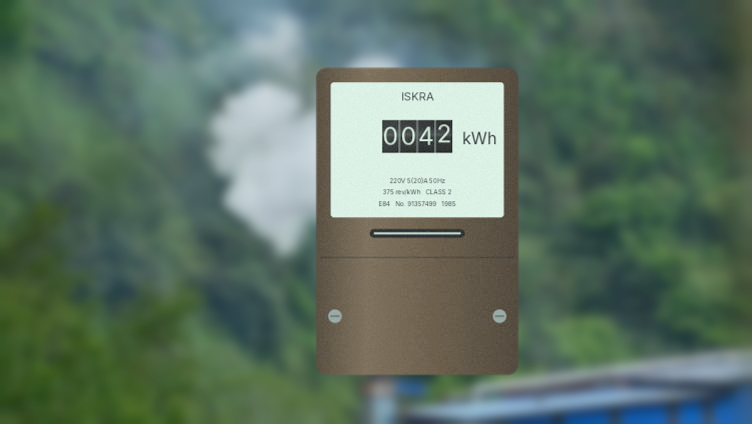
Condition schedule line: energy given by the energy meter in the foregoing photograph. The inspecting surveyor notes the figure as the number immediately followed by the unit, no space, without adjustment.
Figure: 42kWh
